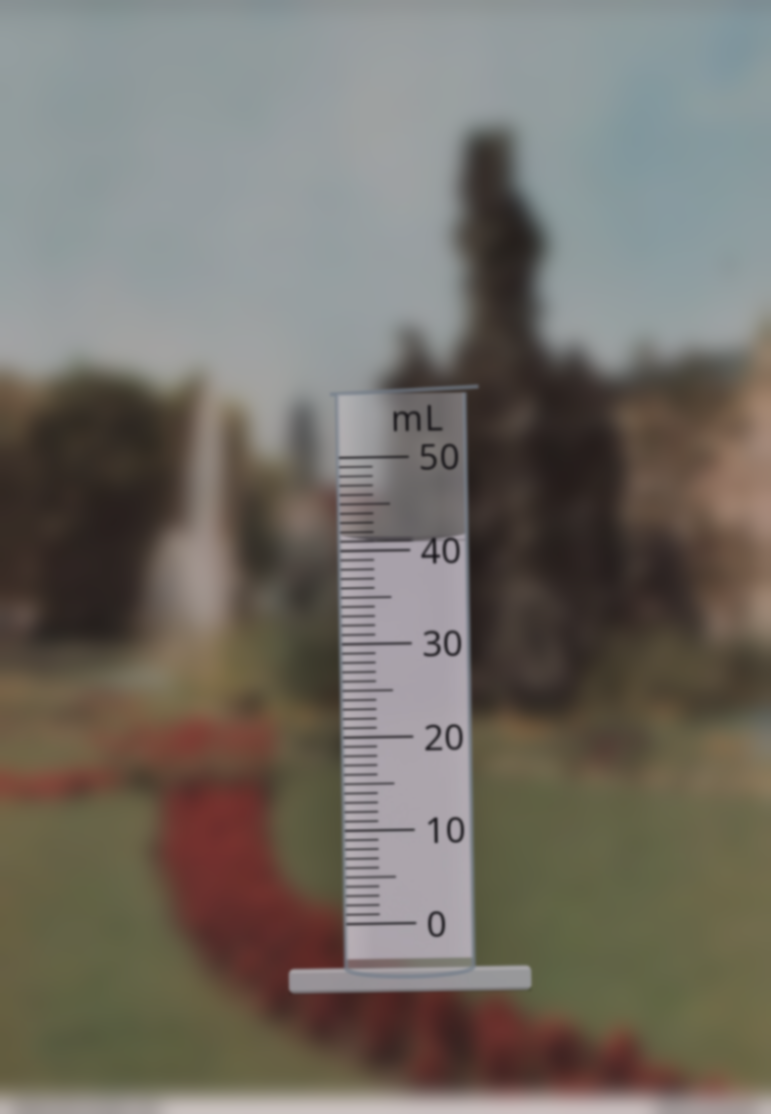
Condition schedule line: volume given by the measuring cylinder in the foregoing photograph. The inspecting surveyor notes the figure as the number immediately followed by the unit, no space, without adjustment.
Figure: 41mL
